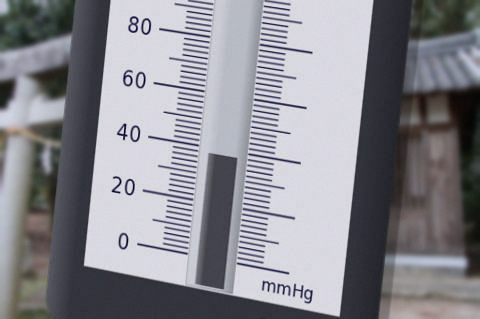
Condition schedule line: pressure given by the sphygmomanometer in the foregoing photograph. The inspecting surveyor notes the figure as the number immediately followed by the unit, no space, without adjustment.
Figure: 38mmHg
